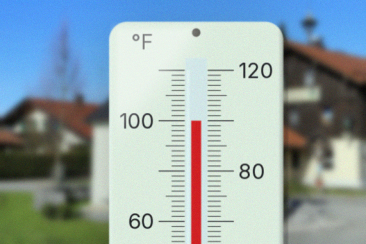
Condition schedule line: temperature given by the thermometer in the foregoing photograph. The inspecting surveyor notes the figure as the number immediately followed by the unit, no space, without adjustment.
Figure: 100°F
